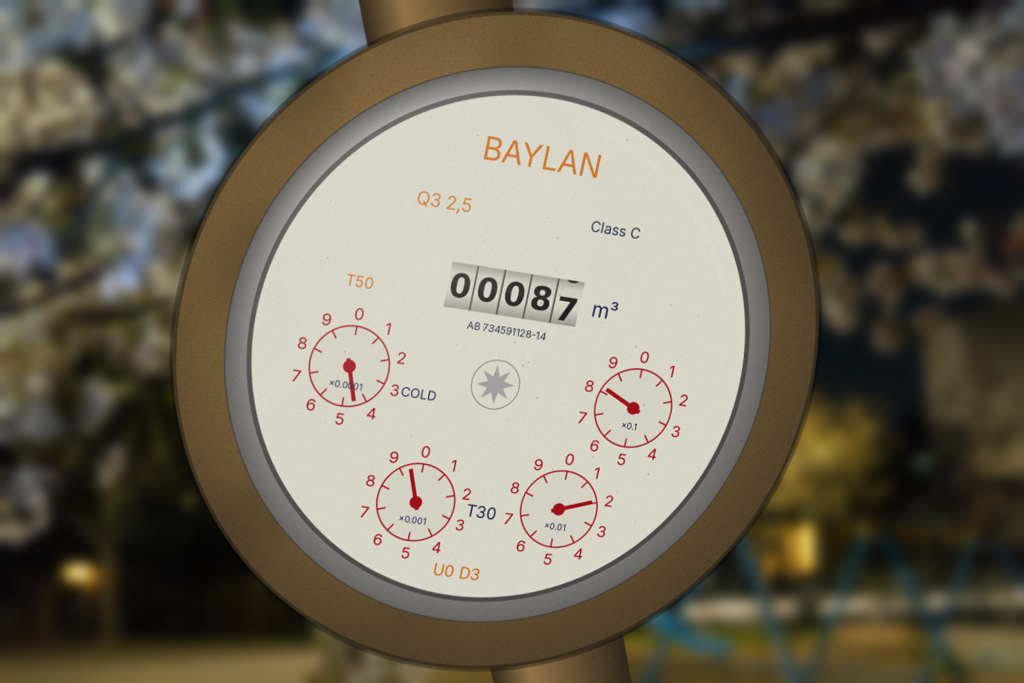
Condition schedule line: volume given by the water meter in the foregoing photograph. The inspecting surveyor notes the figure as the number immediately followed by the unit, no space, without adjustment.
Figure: 86.8194m³
